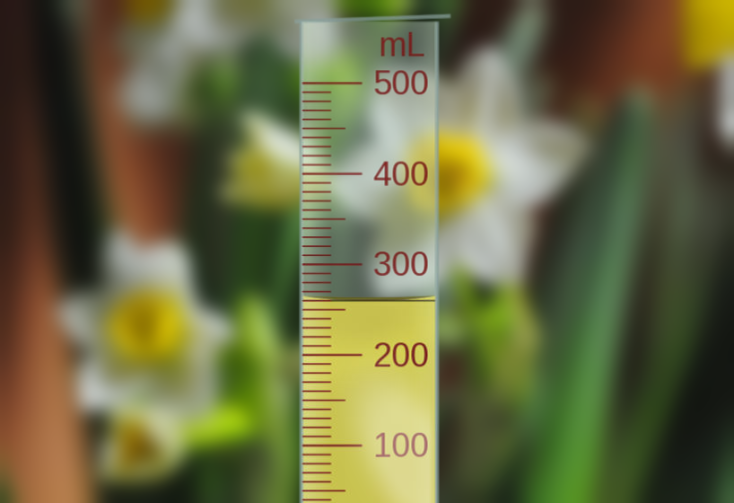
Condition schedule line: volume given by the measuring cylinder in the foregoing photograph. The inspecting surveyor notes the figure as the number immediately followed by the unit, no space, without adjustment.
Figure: 260mL
